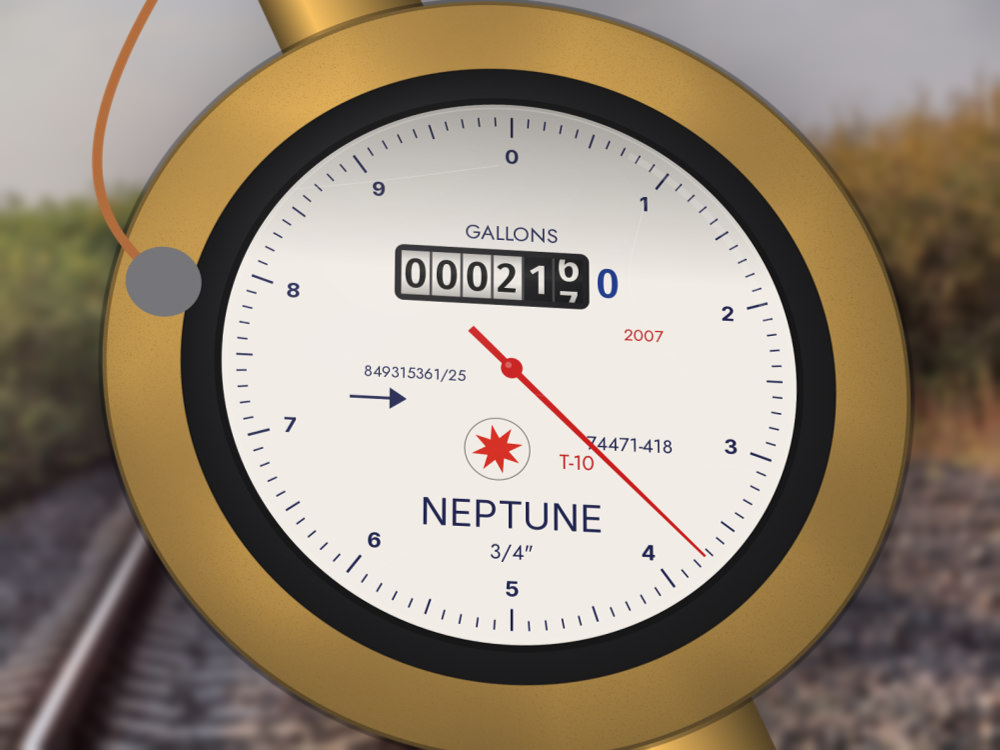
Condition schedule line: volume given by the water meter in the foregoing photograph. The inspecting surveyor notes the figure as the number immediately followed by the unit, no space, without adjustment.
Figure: 2163.7gal
